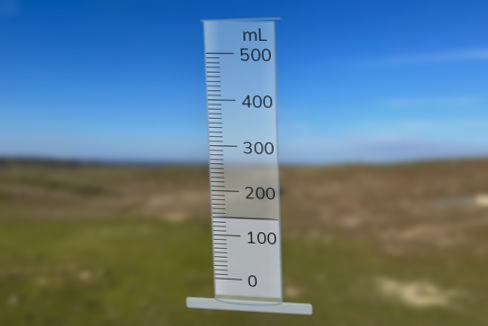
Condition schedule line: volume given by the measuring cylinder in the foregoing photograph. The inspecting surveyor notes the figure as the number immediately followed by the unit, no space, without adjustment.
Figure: 140mL
